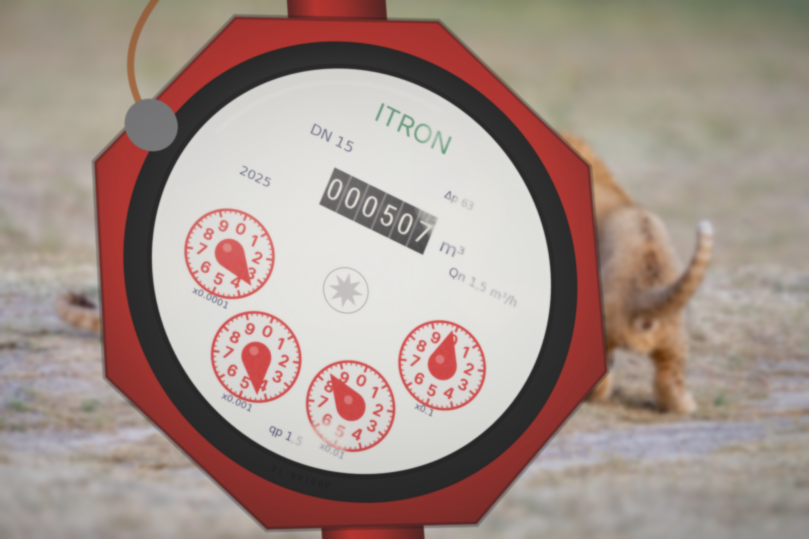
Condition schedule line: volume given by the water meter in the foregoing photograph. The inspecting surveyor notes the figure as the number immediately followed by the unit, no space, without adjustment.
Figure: 506.9843m³
